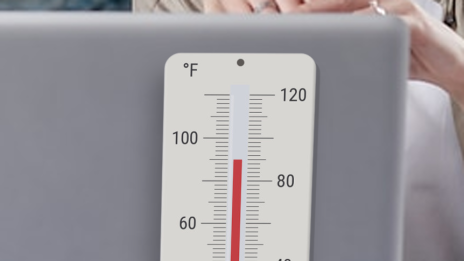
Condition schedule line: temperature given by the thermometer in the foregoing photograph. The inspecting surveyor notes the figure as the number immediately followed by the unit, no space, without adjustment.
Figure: 90°F
